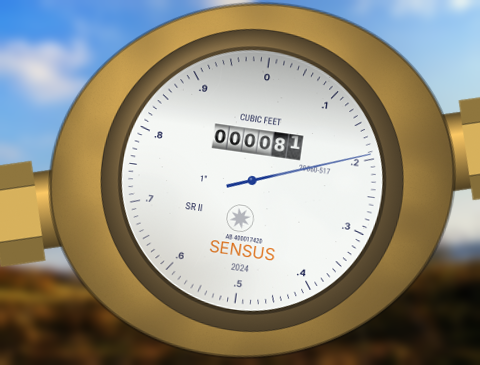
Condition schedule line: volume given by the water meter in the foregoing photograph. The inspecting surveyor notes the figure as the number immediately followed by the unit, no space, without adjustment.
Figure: 81.19ft³
